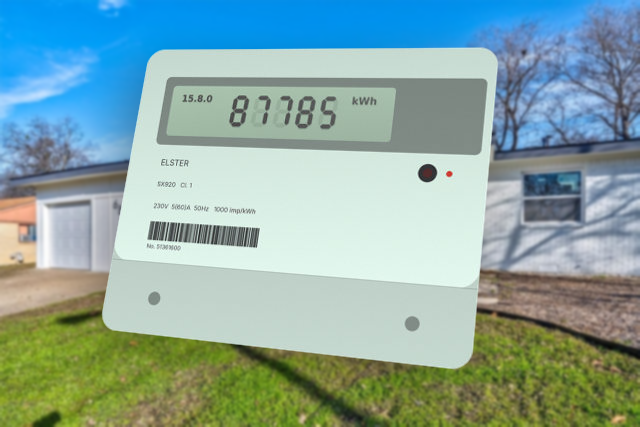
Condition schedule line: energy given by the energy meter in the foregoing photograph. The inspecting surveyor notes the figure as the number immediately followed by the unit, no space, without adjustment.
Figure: 87785kWh
